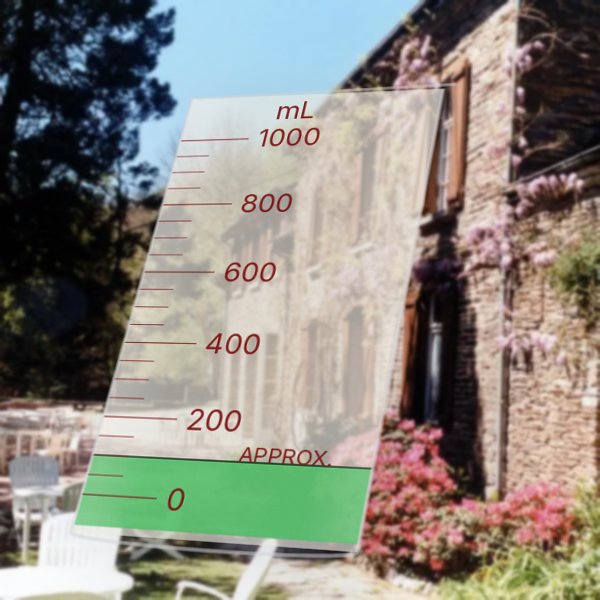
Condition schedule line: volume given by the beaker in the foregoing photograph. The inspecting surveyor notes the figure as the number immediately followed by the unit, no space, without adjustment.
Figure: 100mL
